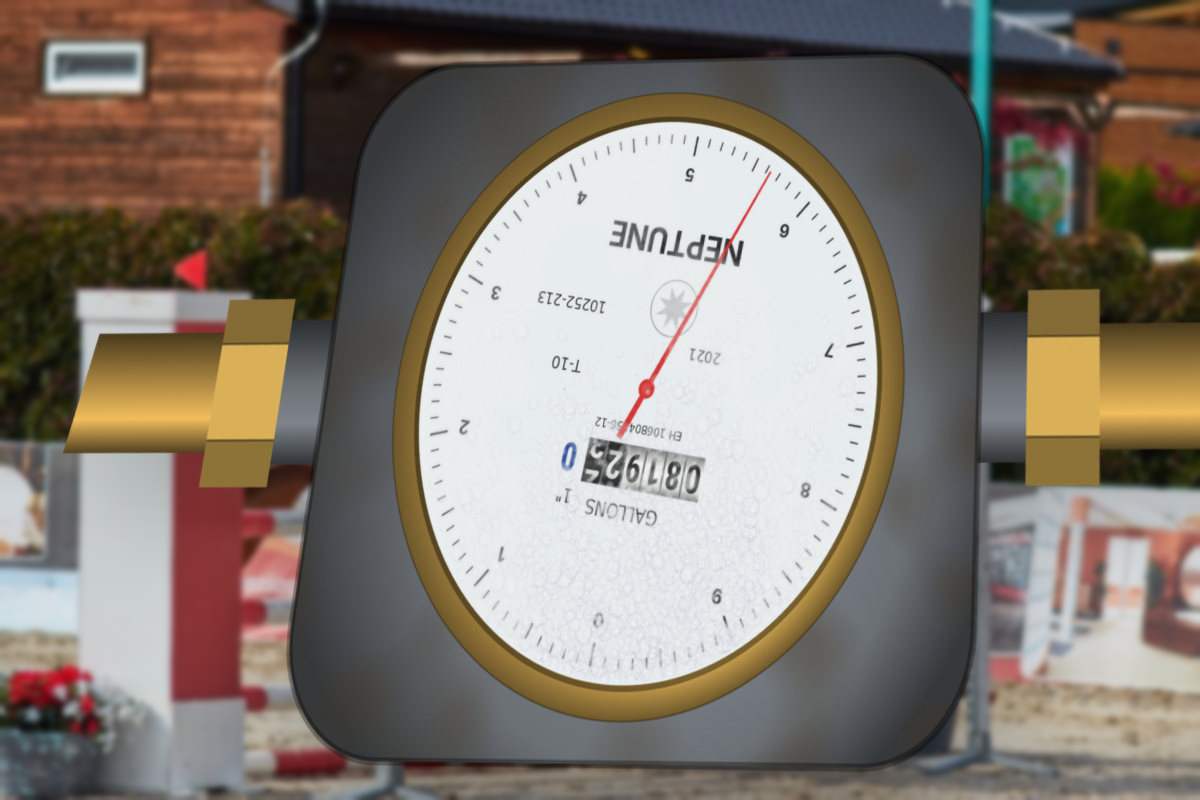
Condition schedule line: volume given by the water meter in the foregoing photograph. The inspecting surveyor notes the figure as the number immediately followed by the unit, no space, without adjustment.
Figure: 819225.6gal
